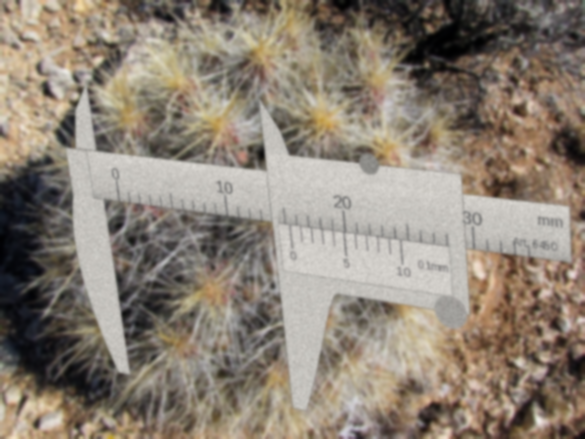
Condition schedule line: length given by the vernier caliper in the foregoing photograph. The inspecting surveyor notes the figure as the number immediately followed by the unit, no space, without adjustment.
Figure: 15.4mm
